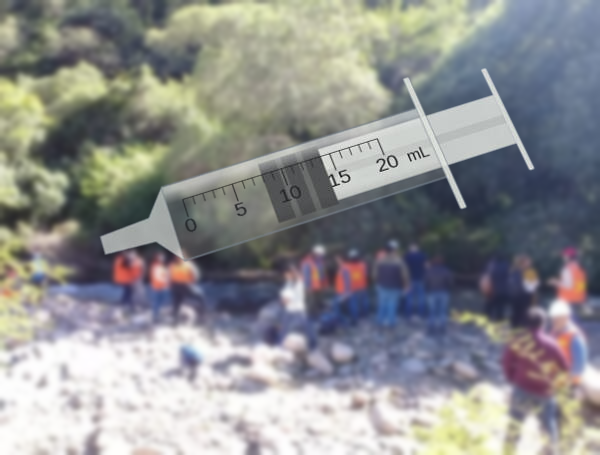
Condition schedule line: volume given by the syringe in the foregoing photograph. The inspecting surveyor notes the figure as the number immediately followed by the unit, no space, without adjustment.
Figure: 8mL
